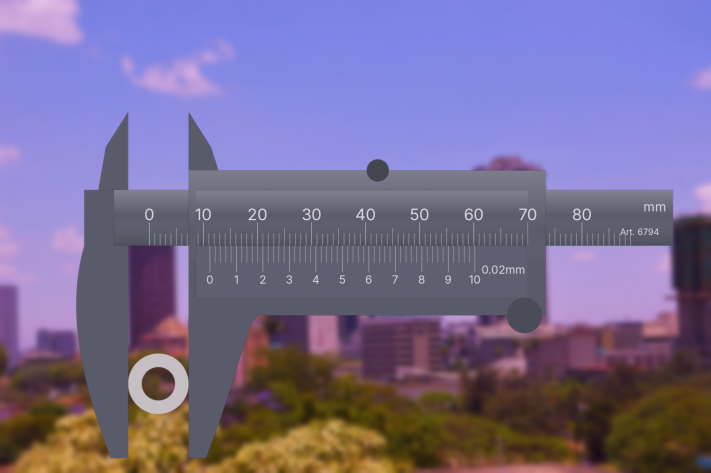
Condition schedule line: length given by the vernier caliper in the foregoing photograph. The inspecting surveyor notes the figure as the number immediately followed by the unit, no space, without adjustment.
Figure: 11.2mm
